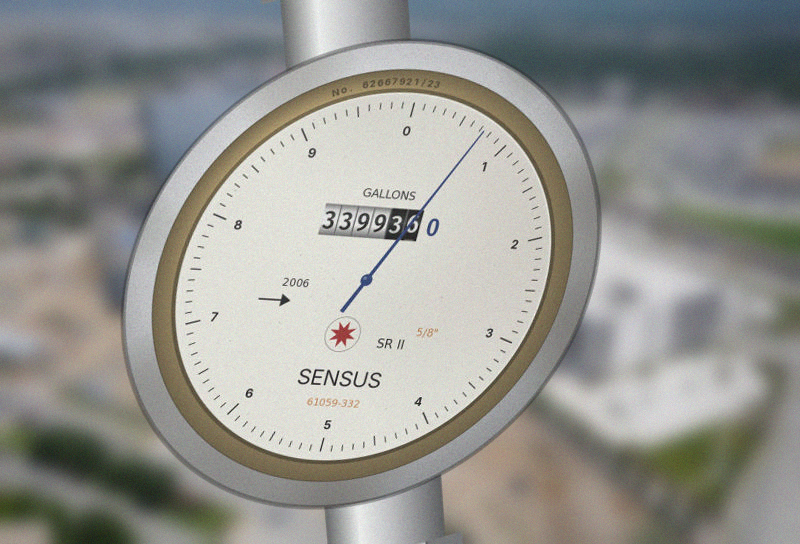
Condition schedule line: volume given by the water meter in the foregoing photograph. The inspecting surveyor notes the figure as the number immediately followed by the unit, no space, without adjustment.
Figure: 3399360.7gal
